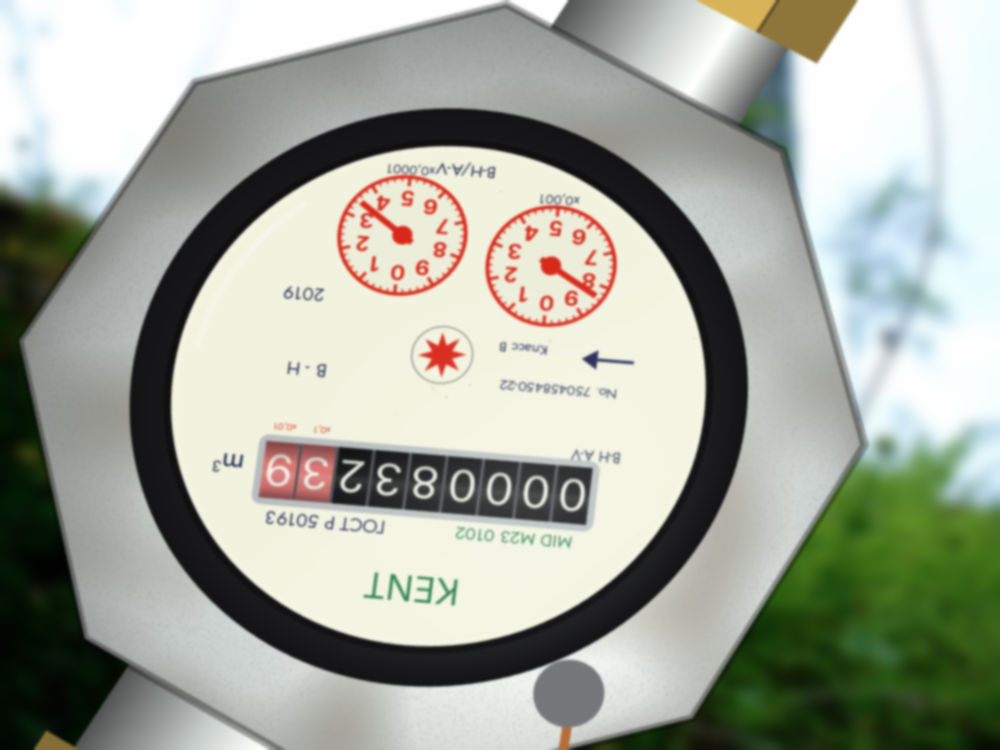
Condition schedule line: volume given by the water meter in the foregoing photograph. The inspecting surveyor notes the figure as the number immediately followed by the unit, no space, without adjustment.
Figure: 832.3983m³
